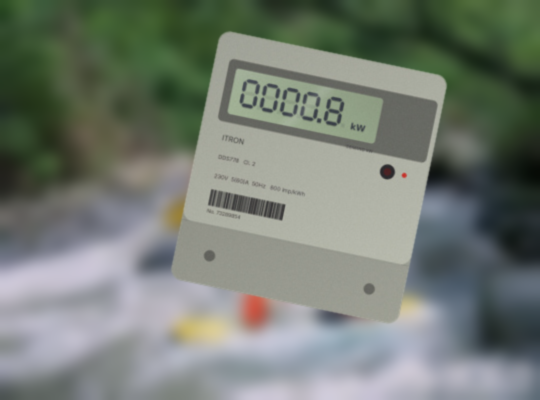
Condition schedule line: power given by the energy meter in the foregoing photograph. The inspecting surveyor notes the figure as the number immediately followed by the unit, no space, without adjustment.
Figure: 0.8kW
